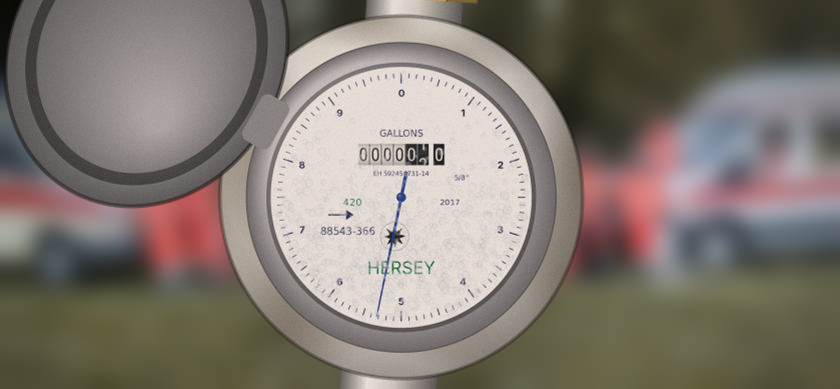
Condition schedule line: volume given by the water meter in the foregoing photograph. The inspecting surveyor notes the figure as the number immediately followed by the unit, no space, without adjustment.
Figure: 15.3gal
